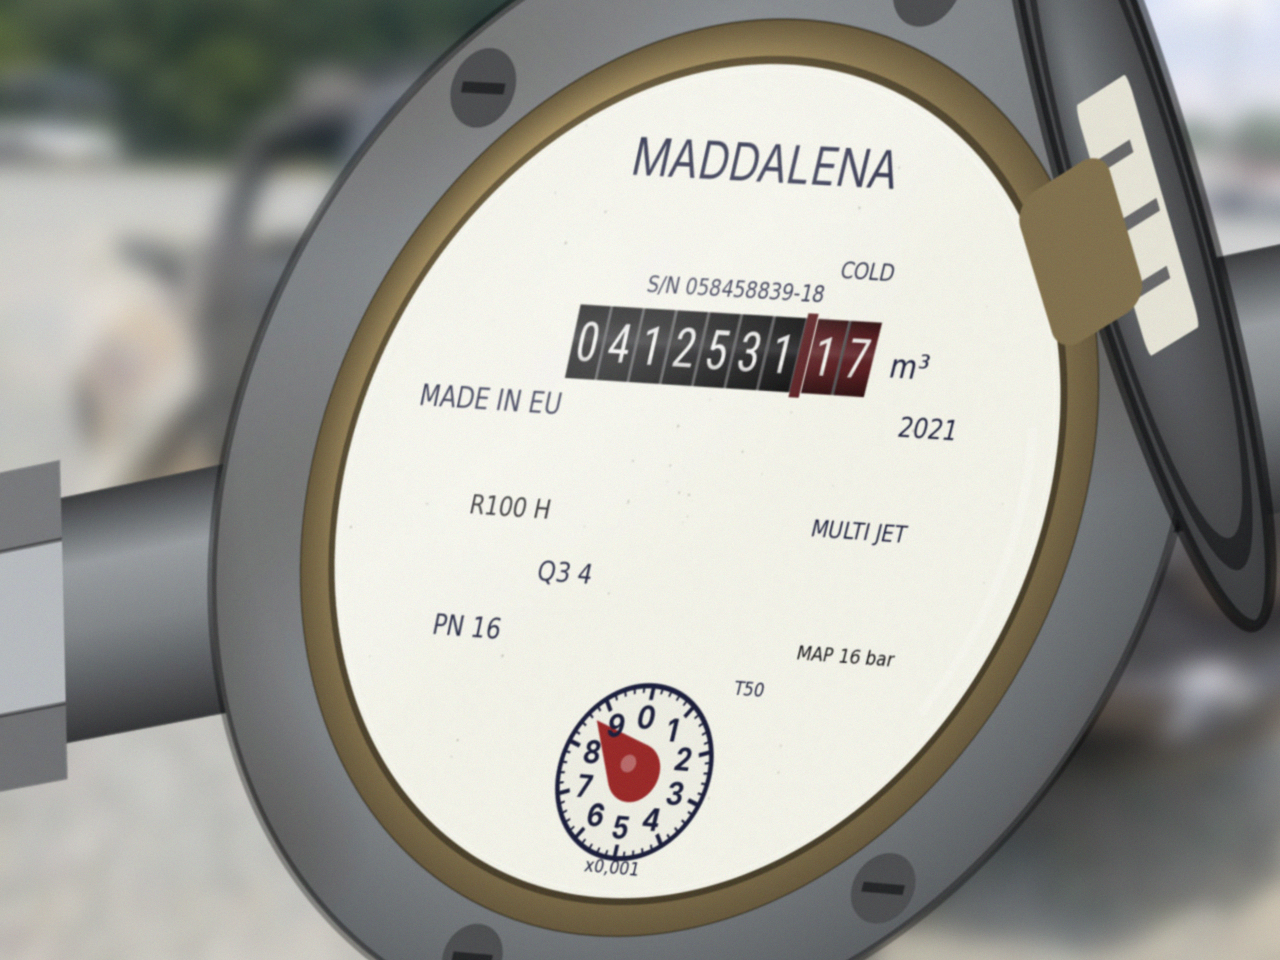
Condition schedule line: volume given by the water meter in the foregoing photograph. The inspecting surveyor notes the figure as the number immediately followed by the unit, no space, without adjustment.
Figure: 412531.178m³
